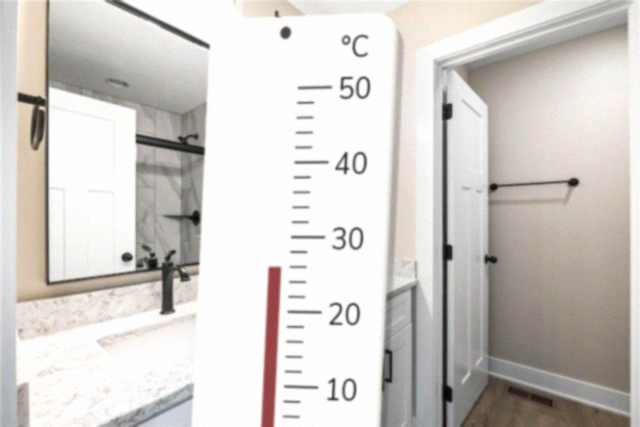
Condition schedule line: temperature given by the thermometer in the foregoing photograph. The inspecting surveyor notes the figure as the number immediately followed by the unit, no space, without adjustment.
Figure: 26°C
